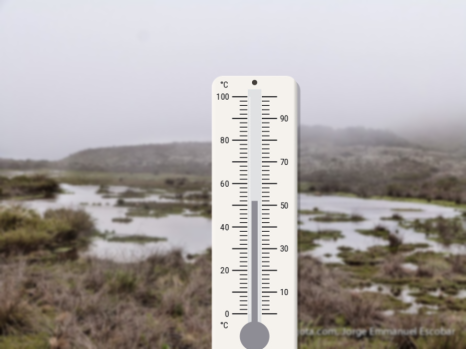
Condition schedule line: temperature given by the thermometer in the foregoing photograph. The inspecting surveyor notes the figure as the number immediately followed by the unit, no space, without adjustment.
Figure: 52°C
